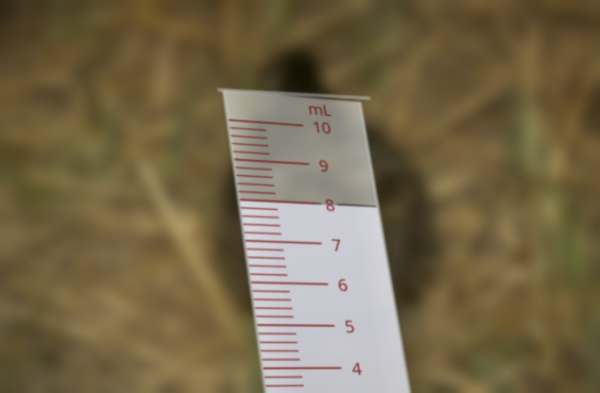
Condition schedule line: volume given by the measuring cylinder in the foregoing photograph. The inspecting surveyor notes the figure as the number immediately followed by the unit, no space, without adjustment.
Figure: 8mL
